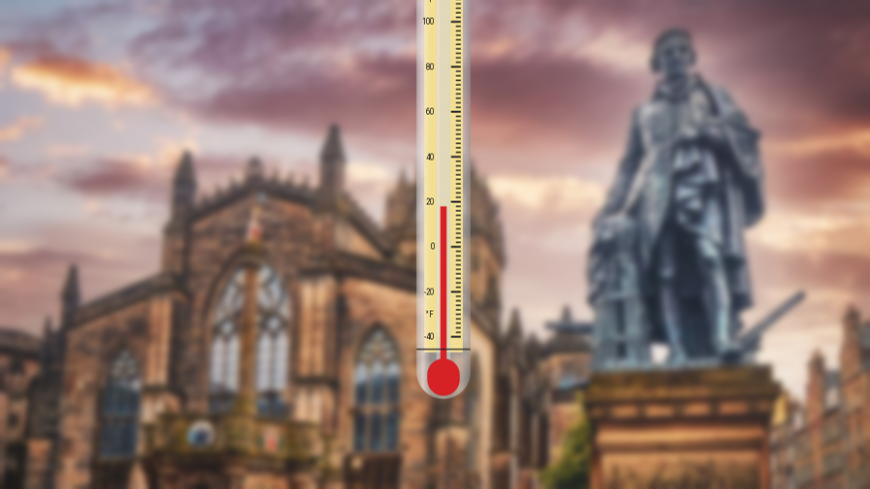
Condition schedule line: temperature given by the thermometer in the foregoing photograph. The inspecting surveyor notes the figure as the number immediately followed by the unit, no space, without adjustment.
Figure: 18°F
